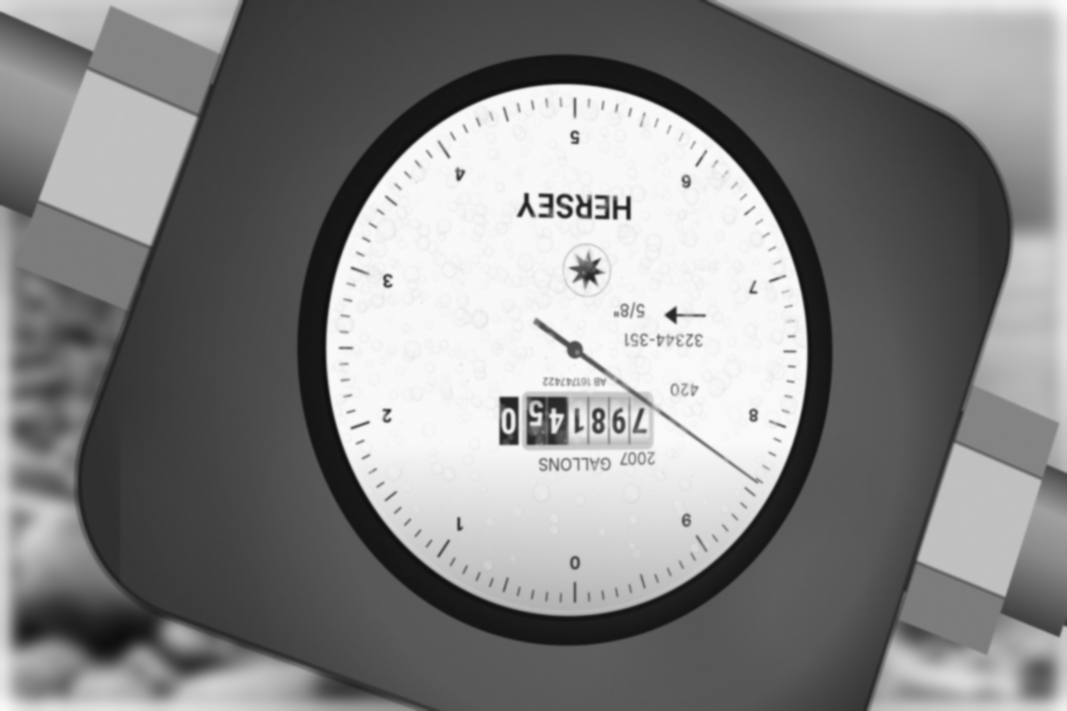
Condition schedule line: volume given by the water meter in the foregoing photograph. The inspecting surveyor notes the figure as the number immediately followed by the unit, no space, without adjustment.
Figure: 7981448.4gal
